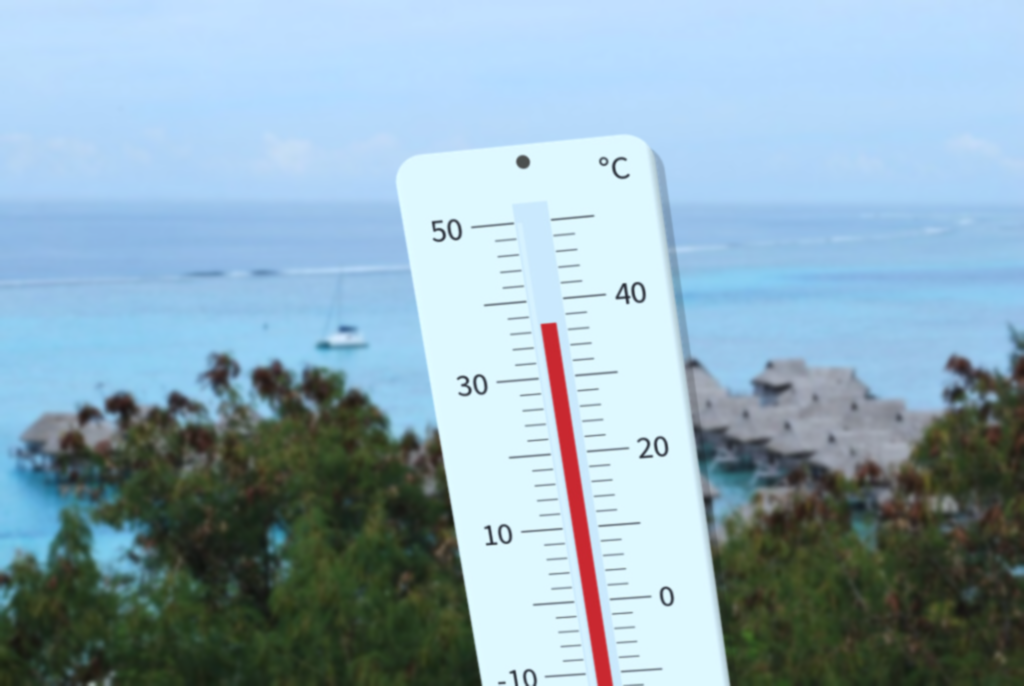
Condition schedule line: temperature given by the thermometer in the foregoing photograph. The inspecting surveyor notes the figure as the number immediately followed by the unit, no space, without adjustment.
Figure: 37°C
